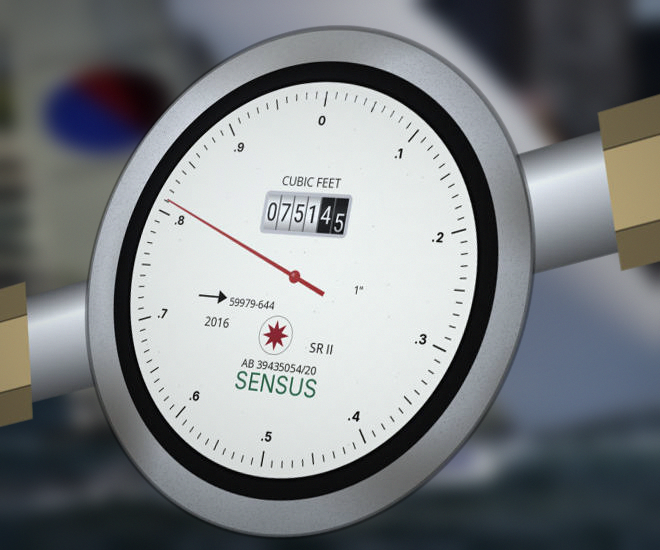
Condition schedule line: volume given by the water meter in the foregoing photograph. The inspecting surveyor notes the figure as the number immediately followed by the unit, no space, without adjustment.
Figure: 75144.81ft³
